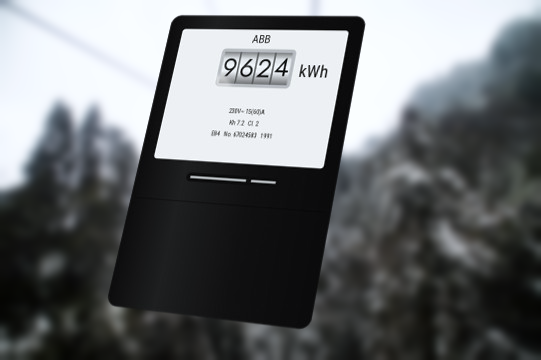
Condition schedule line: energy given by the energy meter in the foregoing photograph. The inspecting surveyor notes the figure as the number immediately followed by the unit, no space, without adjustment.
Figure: 9624kWh
